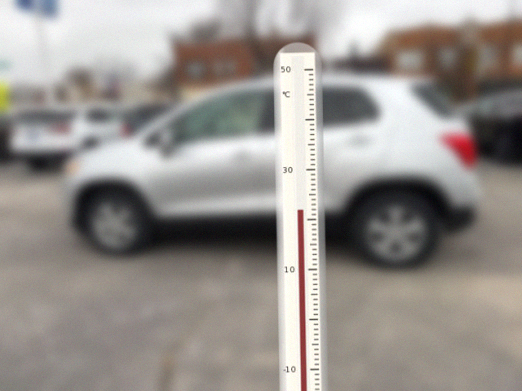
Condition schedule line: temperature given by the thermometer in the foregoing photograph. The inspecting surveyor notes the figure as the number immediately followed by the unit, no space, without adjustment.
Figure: 22°C
